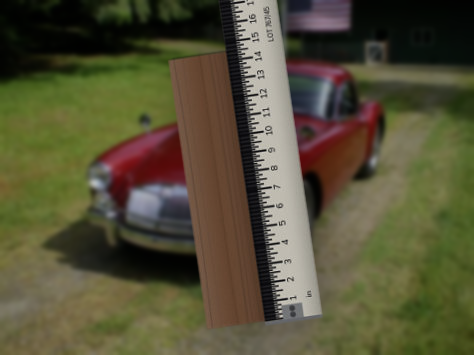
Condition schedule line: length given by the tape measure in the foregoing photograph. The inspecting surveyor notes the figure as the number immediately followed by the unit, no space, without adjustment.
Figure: 14.5in
